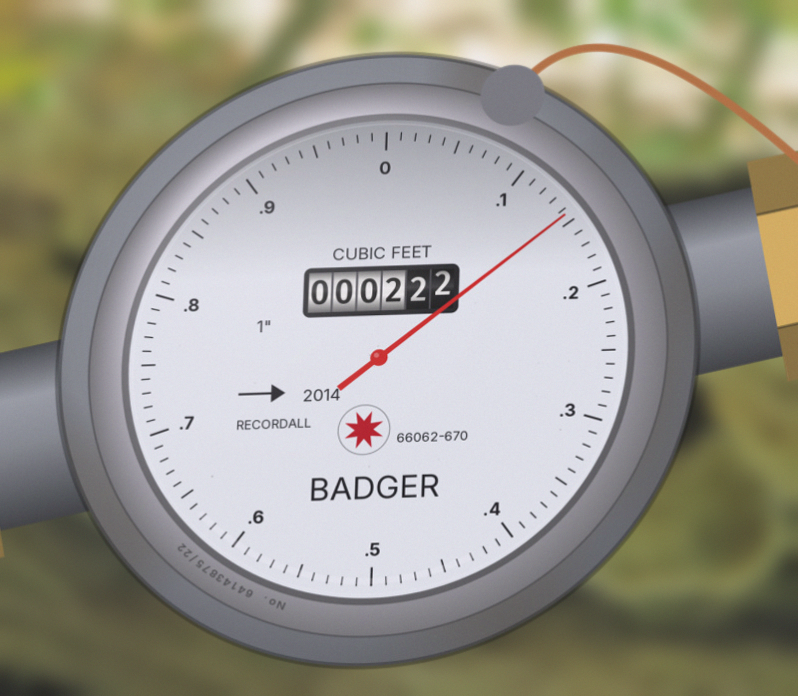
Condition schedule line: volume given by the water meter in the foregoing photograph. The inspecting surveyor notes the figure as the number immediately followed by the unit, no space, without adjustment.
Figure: 222.14ft³
